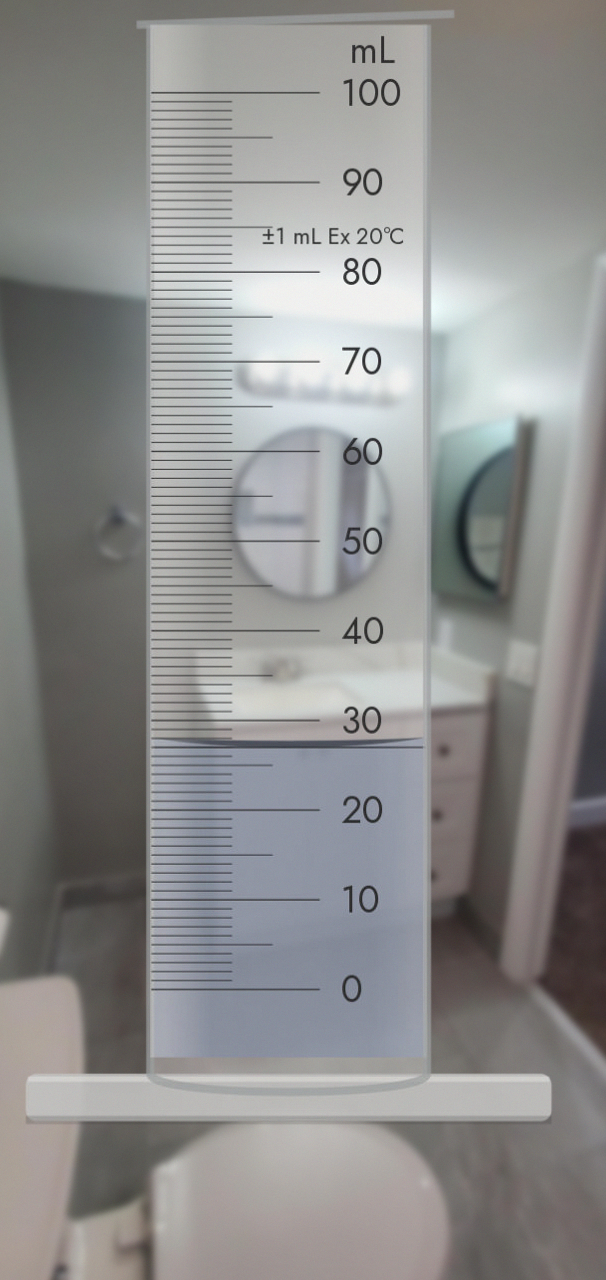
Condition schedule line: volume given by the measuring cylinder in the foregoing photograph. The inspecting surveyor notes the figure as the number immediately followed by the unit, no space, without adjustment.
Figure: 27mL
